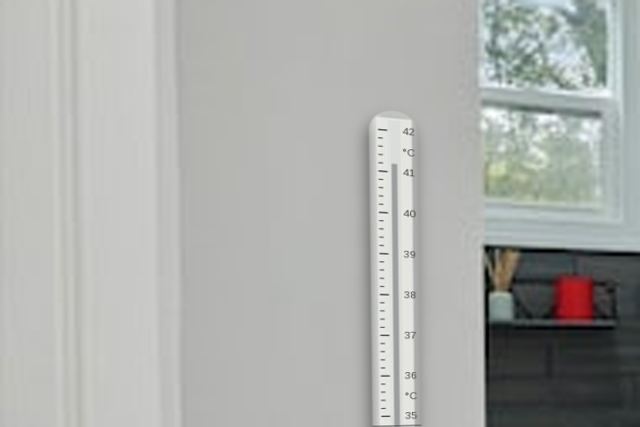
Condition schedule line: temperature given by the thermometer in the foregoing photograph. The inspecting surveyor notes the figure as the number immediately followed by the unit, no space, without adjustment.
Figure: 41.2°C
